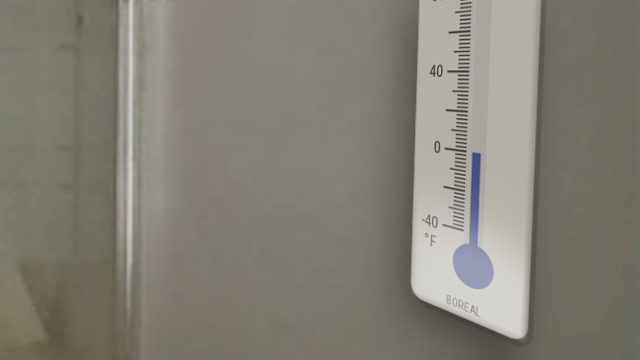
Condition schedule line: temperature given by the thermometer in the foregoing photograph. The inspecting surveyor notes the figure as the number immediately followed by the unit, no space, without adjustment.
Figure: 0°F
